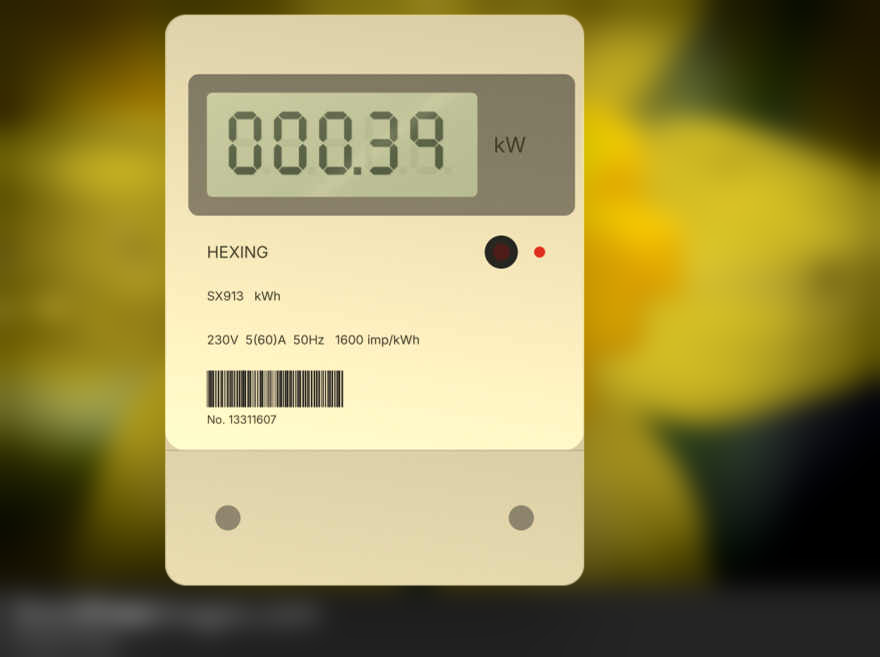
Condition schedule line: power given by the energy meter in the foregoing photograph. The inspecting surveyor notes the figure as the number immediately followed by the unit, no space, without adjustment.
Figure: 0.39kW
